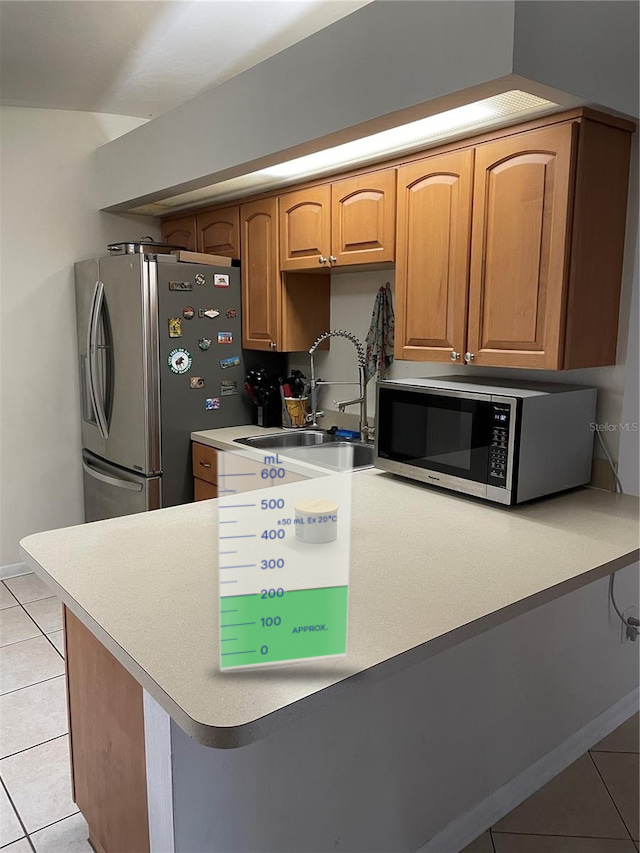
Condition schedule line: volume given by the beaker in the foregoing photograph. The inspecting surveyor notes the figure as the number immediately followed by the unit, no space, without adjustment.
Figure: 200mL
